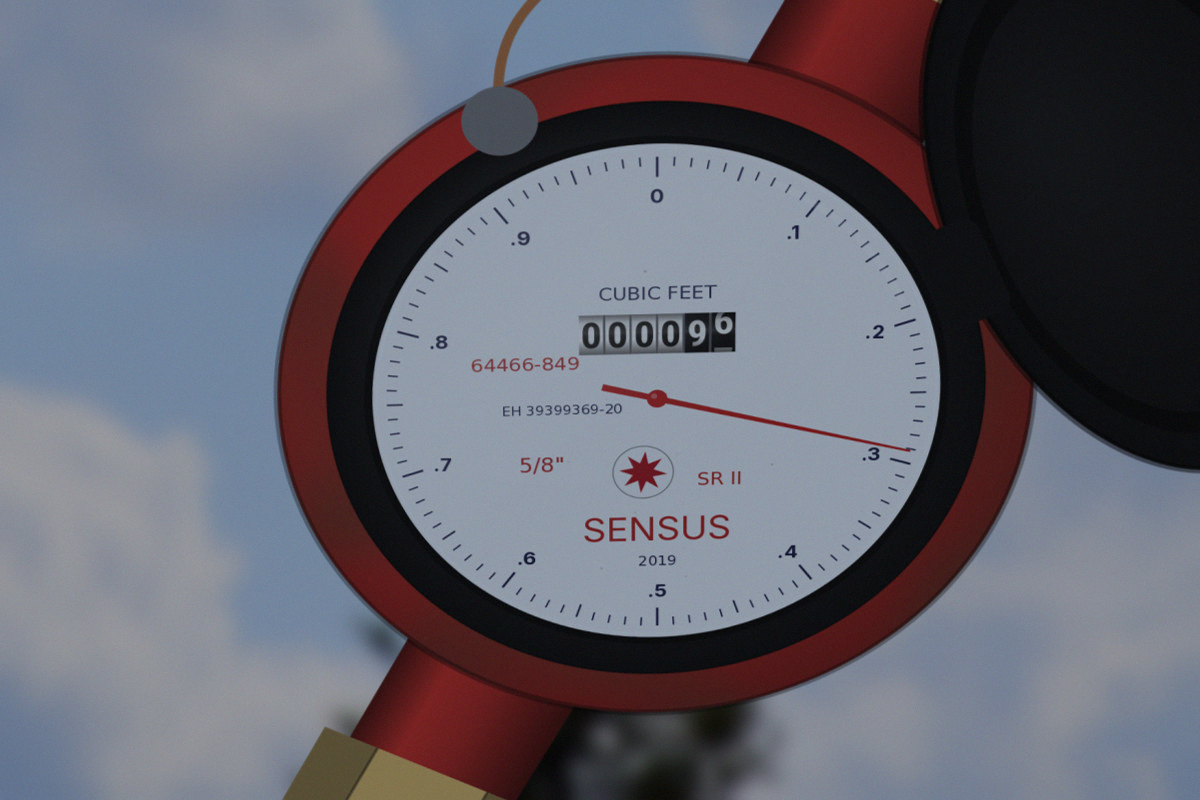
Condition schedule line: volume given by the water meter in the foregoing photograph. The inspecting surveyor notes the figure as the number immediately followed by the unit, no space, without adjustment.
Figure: 96.29ft³
